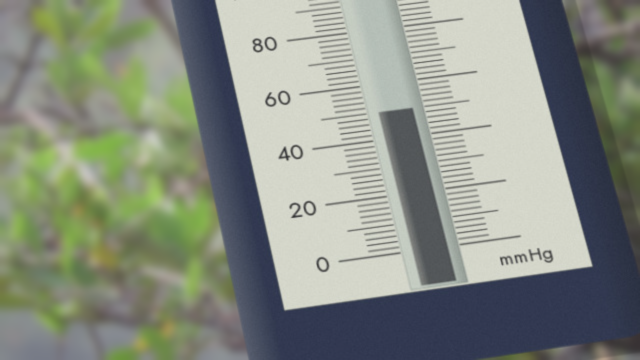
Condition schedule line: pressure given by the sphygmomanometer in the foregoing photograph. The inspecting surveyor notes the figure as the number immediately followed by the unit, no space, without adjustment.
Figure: 50mmHg
